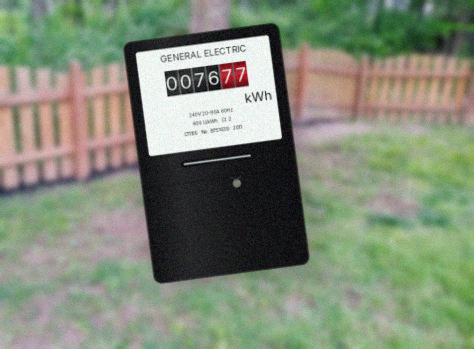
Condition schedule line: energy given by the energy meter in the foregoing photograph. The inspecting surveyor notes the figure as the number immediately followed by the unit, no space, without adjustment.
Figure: 76.77kWh
